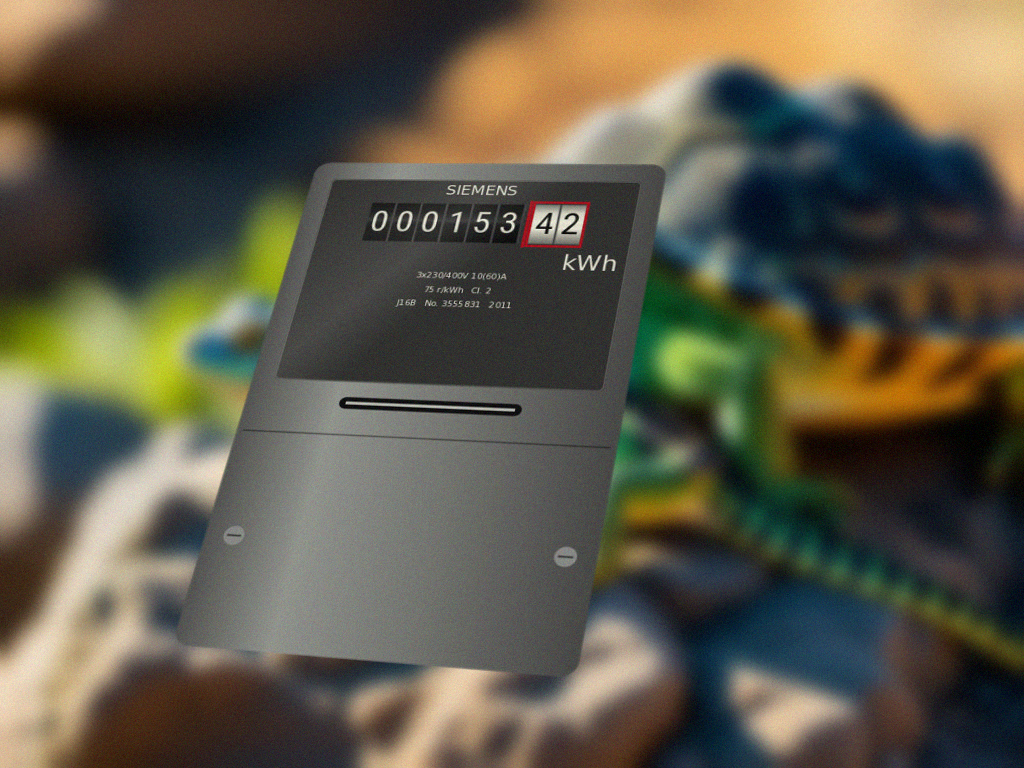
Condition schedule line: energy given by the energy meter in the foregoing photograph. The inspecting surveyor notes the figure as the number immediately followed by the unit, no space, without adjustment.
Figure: 153.42kWh
